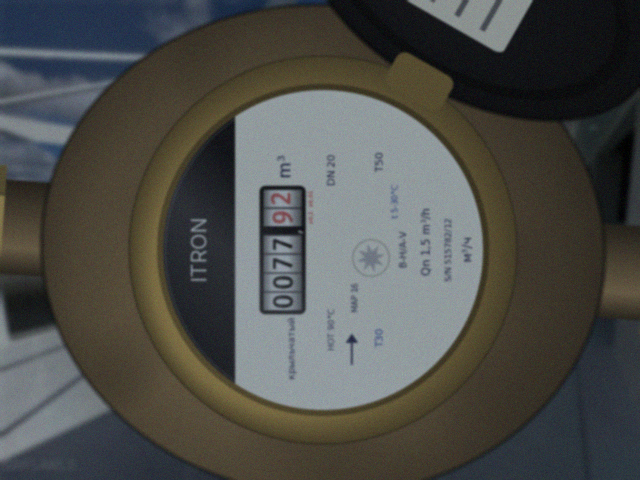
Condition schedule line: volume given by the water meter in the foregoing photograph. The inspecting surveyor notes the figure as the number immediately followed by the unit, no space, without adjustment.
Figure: 77.92m³
